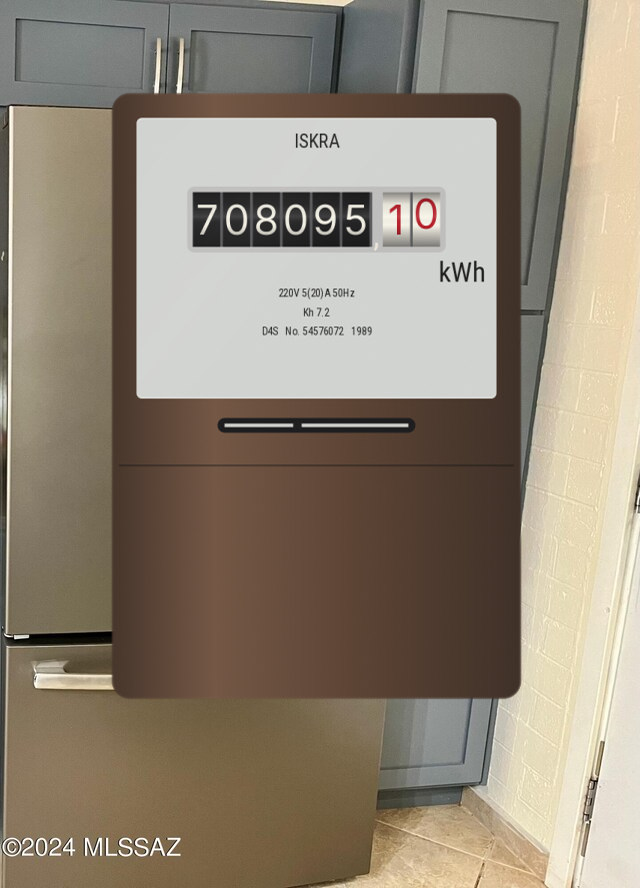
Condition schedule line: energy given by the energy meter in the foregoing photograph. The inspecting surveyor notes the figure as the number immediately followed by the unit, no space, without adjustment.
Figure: 708095.10kWh
